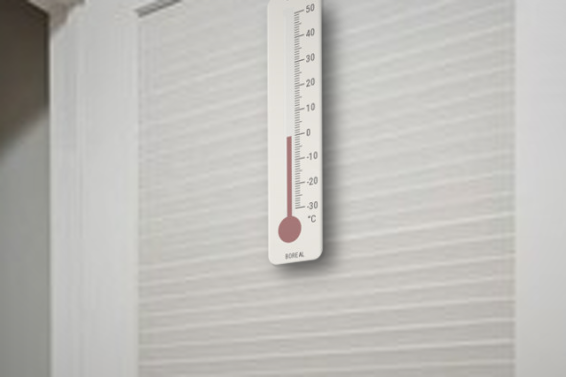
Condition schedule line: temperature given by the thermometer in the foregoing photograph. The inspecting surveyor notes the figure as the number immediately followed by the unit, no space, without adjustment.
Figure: 0°C
